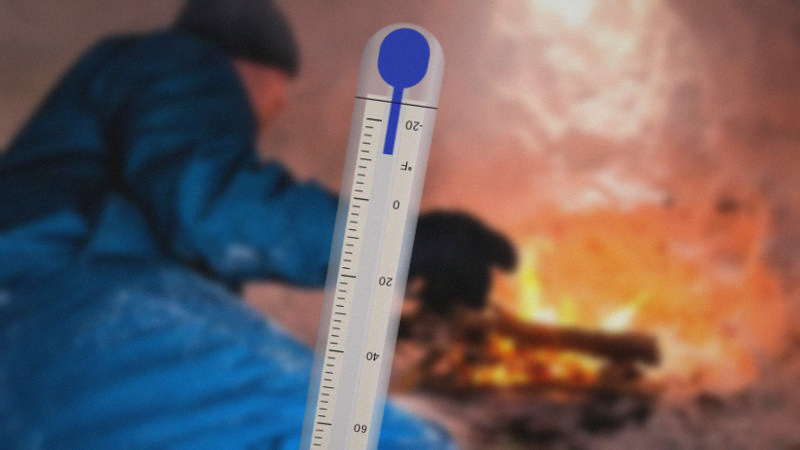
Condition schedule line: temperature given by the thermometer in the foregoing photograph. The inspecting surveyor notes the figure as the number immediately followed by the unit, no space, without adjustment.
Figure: -12°F
